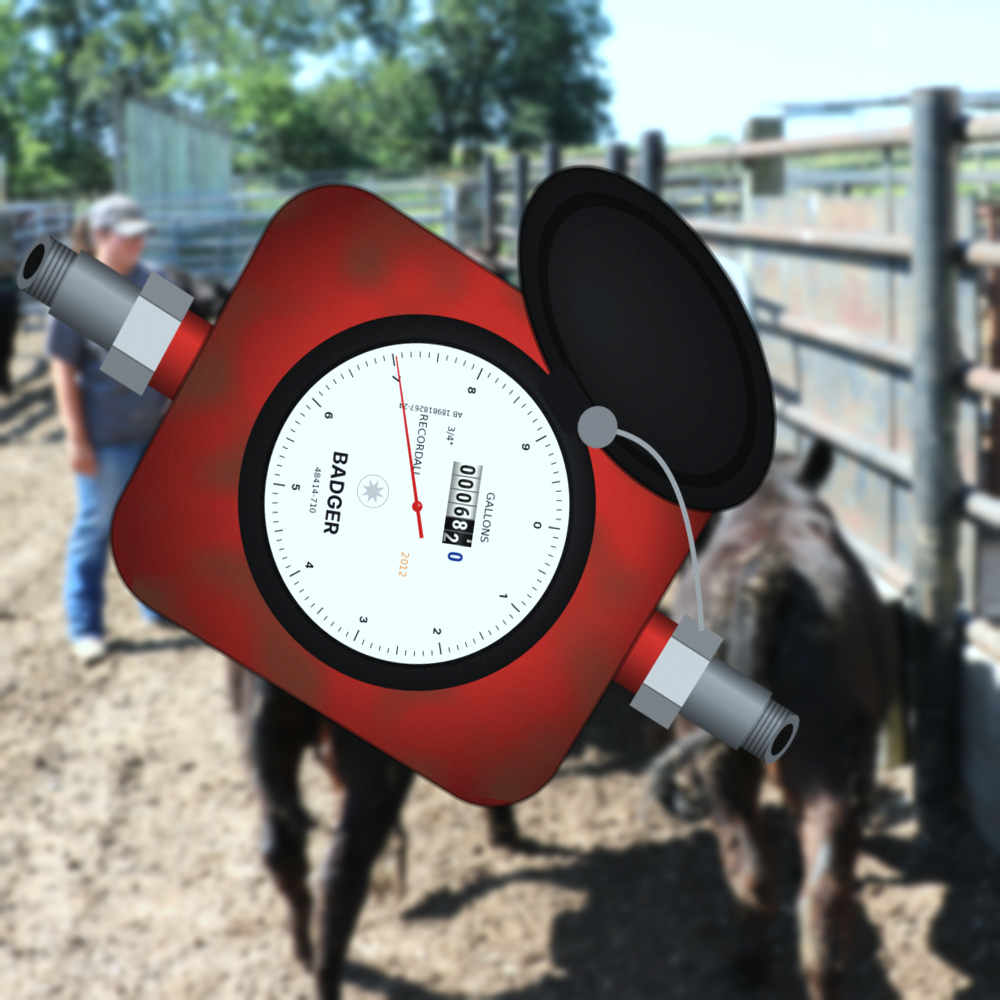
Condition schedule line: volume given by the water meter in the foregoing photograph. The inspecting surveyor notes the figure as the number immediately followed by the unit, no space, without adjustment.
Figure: 6817.0gal
